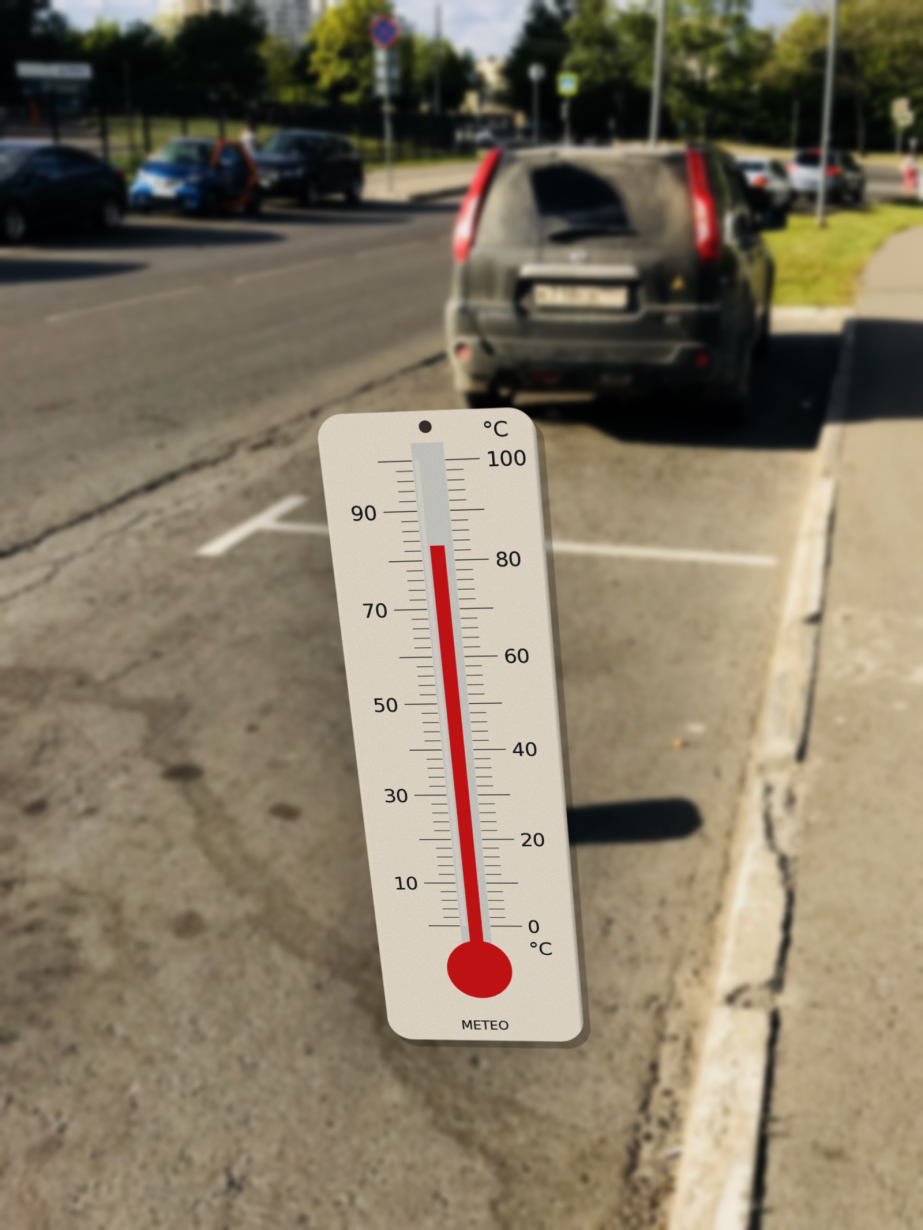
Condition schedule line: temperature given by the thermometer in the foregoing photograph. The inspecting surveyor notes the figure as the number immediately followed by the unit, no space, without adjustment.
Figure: 83°C
